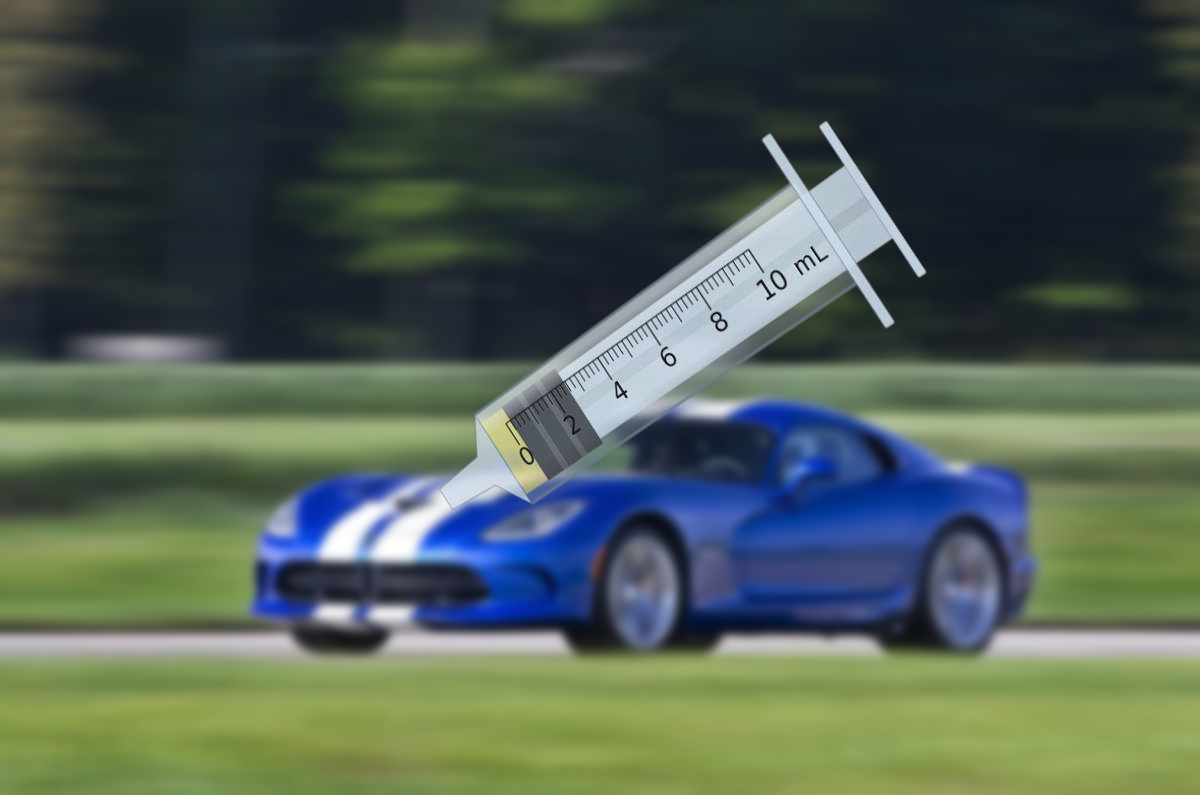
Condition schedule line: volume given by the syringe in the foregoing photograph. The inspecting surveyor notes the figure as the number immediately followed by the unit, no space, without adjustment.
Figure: 0.2mL
